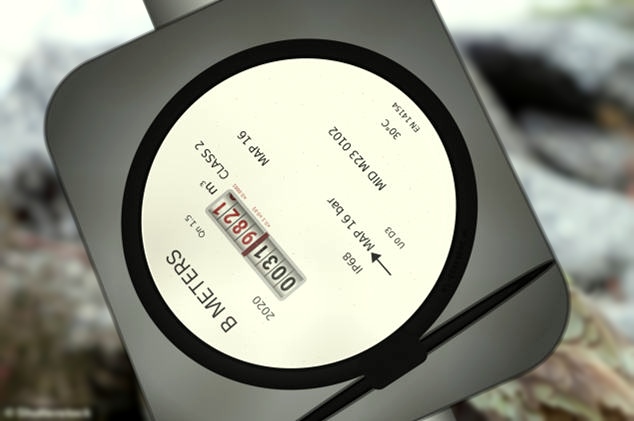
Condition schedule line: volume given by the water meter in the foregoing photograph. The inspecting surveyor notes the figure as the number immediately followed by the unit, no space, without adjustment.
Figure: 31.9821m³
